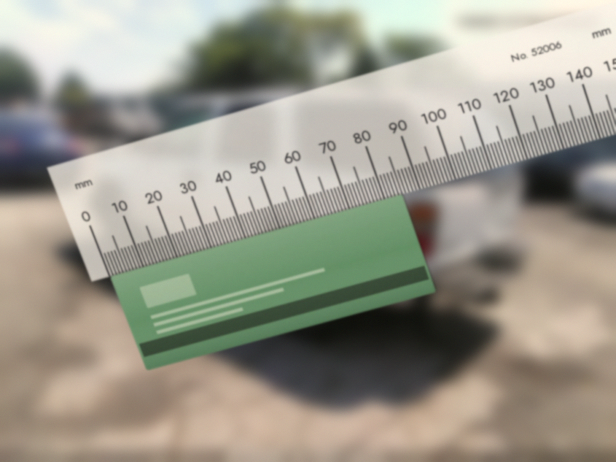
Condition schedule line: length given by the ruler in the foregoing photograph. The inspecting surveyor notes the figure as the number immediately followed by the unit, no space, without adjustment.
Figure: 85mm
